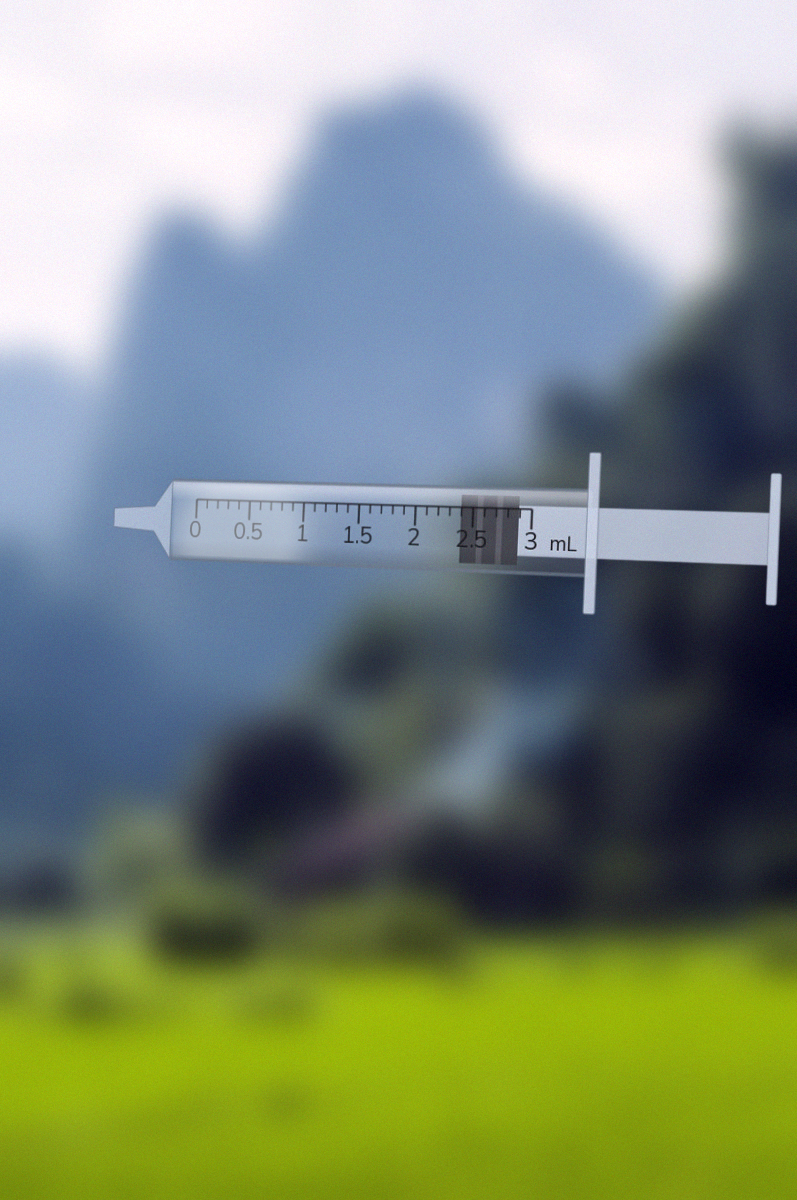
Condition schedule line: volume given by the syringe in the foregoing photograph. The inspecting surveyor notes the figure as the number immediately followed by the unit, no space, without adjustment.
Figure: 2.4mL
